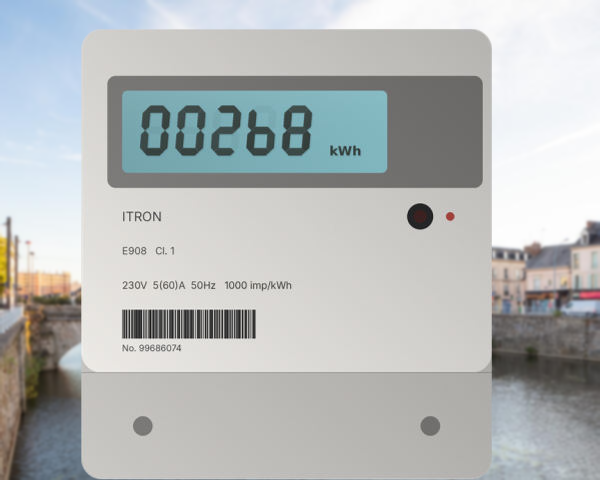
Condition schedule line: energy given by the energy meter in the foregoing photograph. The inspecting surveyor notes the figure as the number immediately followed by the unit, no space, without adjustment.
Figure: 268kWh
